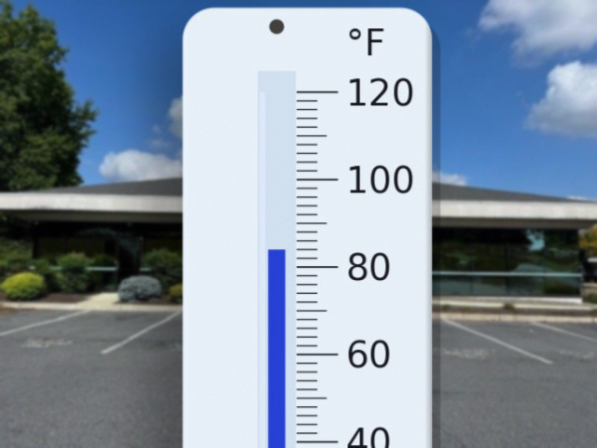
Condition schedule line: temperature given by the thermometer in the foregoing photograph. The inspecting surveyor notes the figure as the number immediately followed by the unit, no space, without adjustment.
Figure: 84°F
